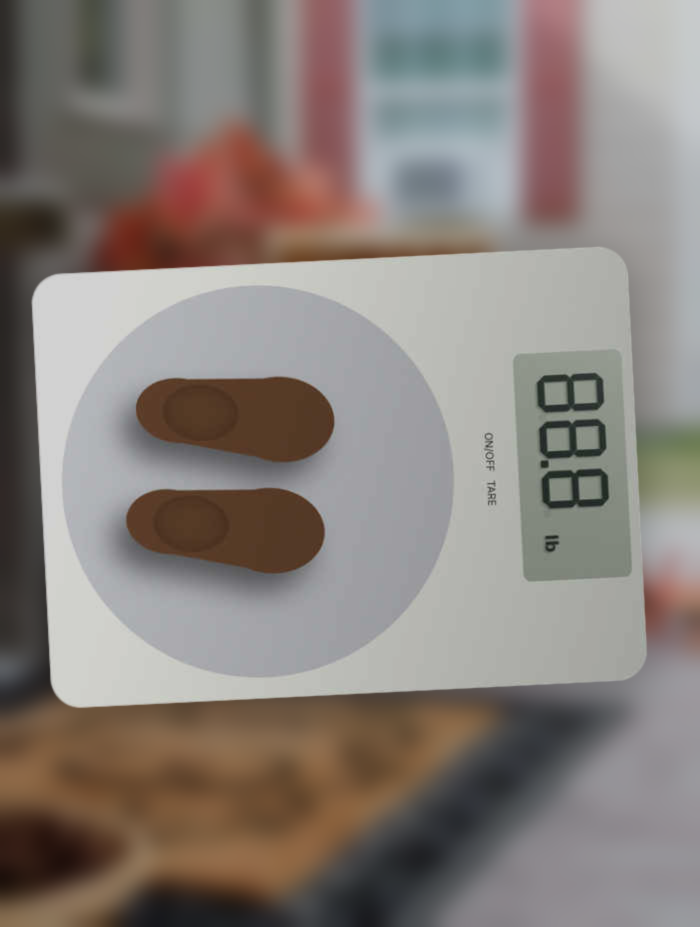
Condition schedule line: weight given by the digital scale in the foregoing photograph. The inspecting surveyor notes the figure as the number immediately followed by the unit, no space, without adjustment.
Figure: 88.8lb
